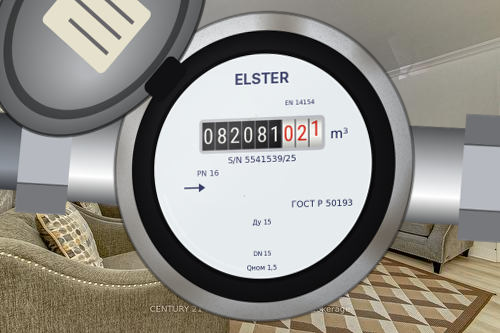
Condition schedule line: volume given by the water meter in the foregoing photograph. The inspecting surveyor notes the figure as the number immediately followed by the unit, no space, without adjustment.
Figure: 82081.021m³
